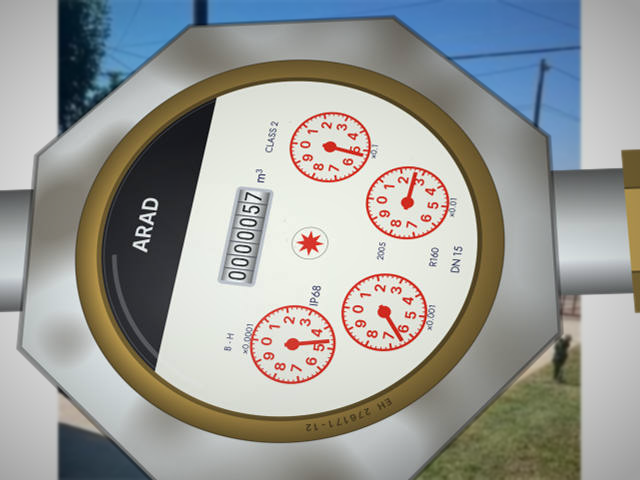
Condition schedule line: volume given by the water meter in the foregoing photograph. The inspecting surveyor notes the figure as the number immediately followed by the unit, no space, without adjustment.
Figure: 57.5264m³
